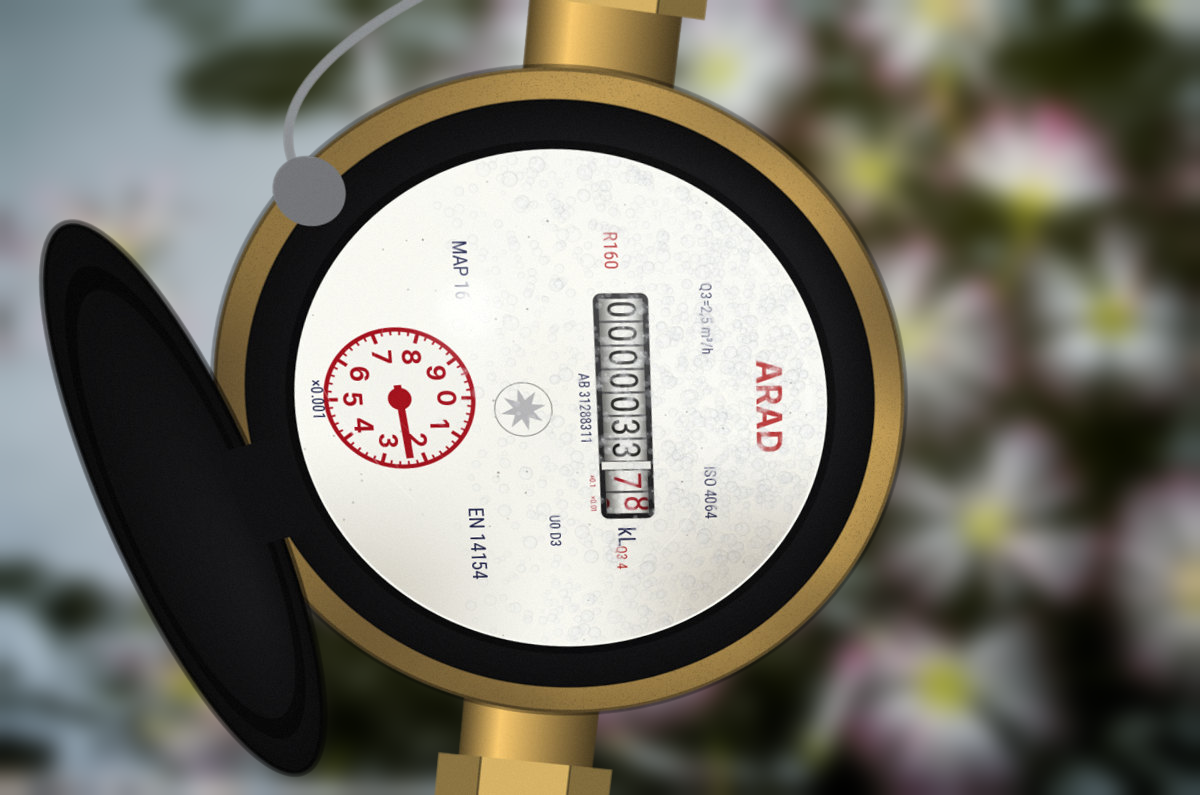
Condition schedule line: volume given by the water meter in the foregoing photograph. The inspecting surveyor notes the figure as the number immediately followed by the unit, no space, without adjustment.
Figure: 33.782kL
